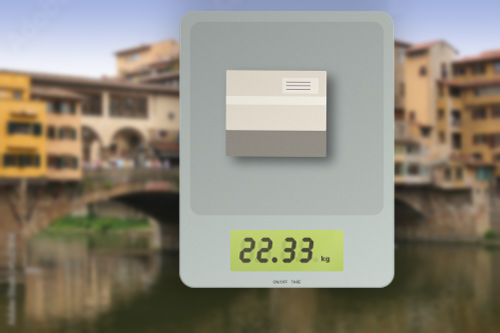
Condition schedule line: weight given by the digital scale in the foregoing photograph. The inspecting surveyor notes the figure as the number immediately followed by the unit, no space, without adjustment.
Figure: 22.33kg
